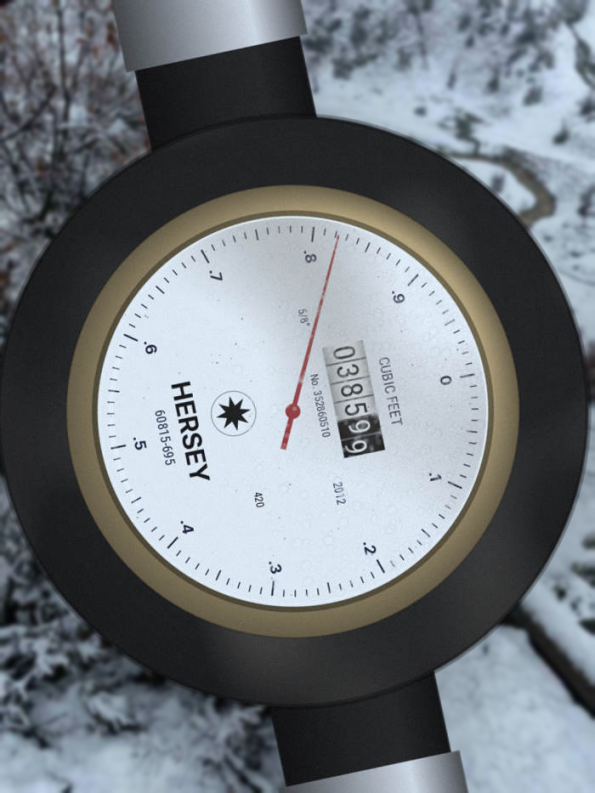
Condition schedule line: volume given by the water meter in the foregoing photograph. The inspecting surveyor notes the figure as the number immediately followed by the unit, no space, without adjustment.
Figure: 38598.82ft³
